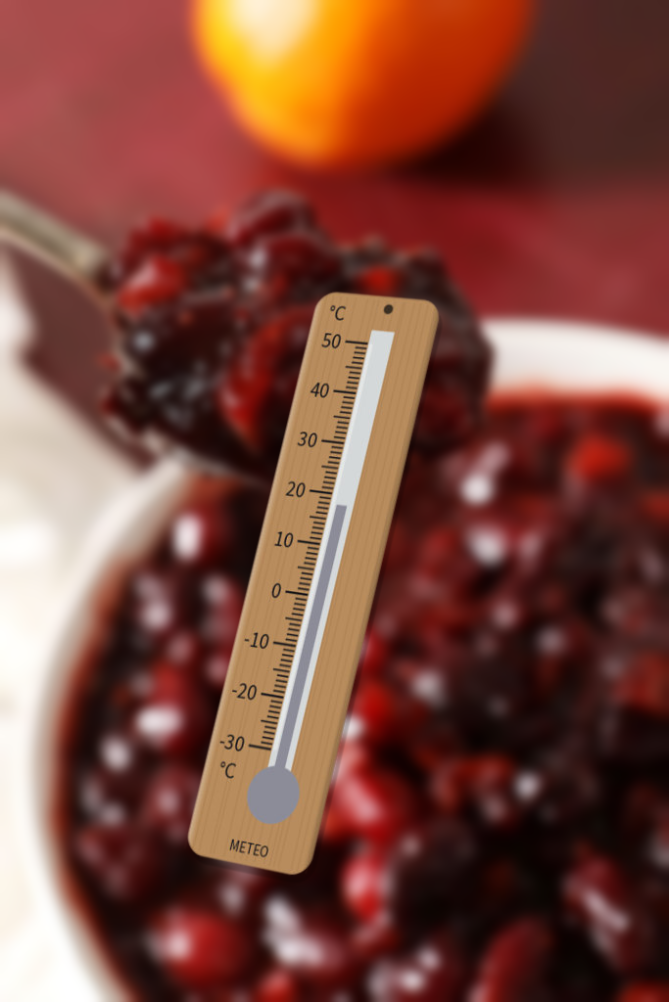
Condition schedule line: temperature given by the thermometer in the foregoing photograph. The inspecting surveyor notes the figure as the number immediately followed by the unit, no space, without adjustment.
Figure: 18°C
